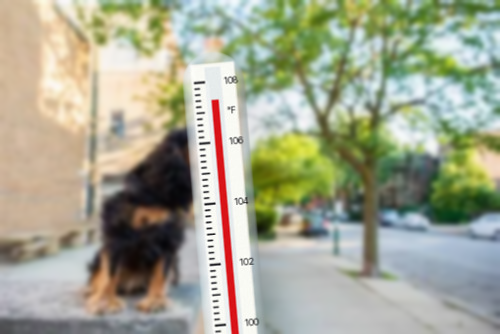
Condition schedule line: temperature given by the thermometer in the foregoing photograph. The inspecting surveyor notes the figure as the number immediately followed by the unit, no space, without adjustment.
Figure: 107.4°F
